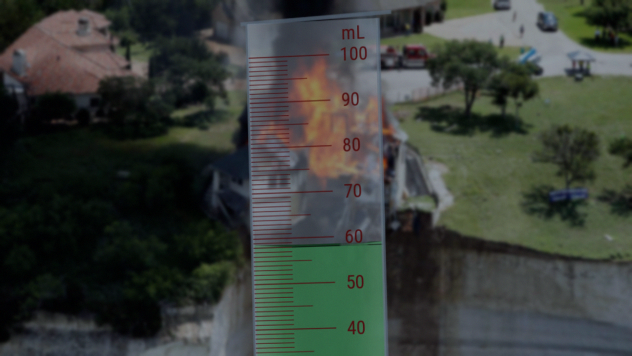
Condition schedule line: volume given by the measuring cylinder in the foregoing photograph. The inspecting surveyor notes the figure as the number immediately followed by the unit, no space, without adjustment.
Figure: 58mL
